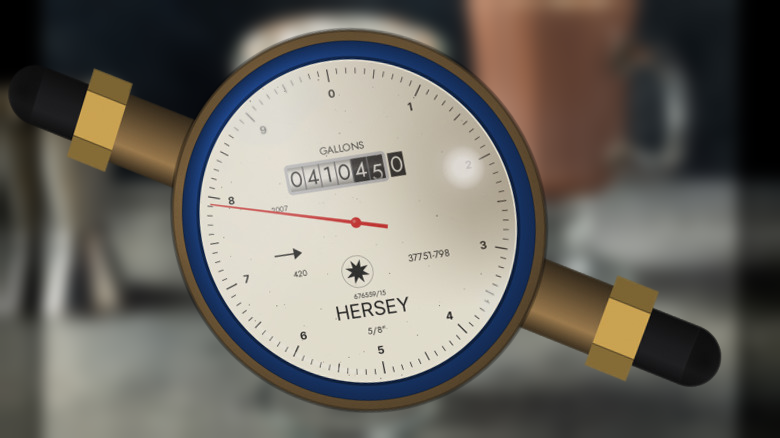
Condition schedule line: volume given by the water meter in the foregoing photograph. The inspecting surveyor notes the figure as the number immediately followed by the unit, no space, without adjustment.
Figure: 410447.9gal
